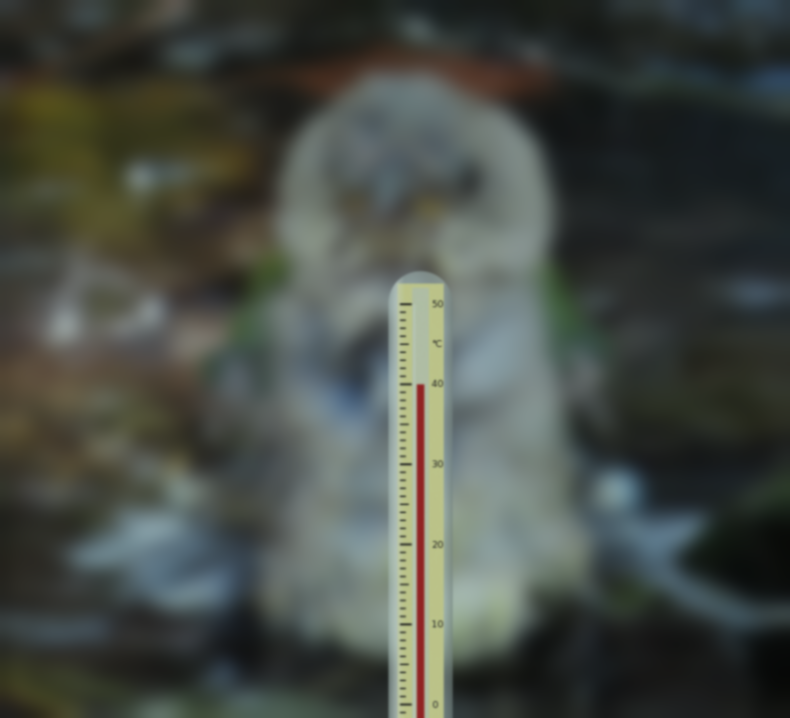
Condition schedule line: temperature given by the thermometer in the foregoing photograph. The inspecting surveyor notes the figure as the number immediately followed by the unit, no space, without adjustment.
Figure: 40°C
